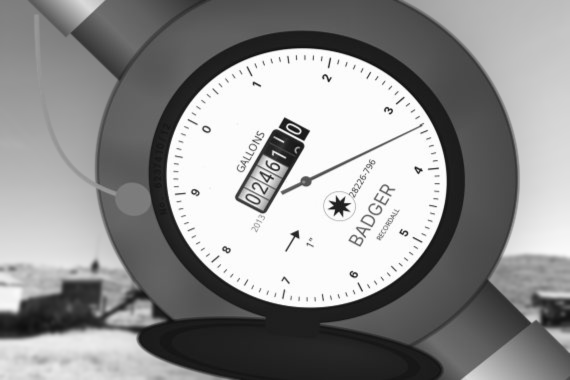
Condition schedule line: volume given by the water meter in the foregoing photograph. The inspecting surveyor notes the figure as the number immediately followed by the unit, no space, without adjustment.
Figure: 246113.4gal
